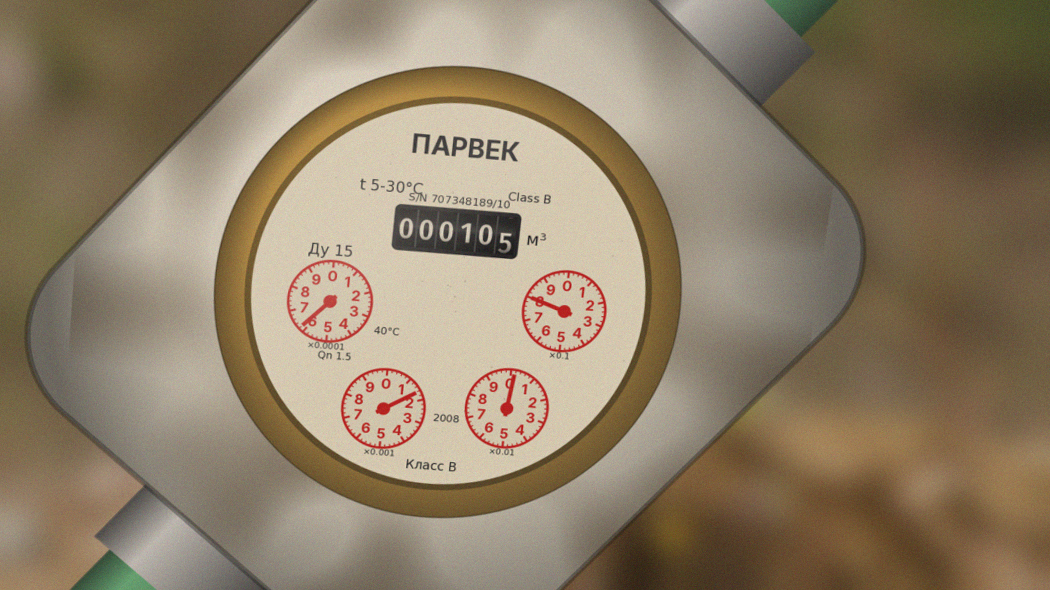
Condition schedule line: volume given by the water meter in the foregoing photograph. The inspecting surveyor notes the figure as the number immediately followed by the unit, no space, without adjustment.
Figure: 104.8016m³
